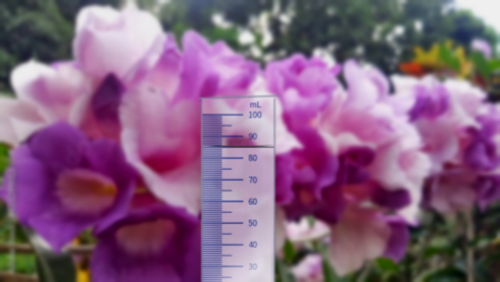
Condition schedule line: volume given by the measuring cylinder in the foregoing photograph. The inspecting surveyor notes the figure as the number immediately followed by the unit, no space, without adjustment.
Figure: 85mL
